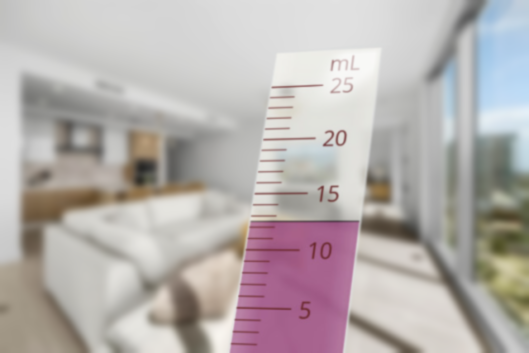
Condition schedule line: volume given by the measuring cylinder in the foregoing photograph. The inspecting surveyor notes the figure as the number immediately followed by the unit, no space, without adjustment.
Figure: 12.5mL
